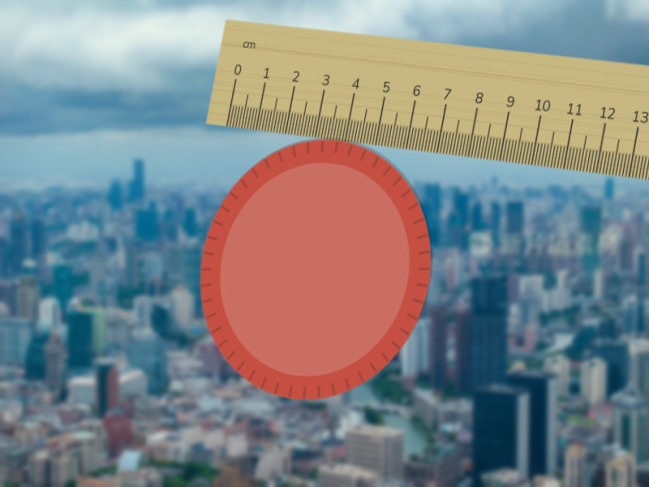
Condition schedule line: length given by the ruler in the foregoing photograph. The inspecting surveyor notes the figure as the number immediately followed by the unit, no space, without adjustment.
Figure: 7.5cm
